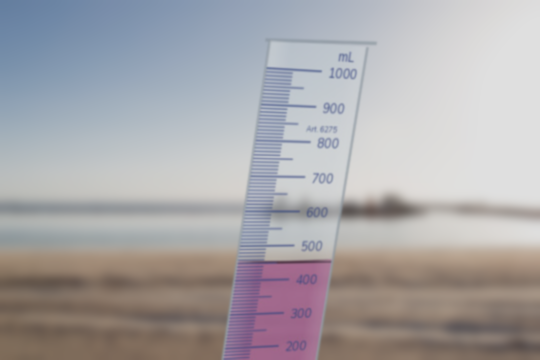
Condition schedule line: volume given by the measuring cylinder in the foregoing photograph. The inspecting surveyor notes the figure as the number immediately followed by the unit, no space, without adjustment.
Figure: 450mL
